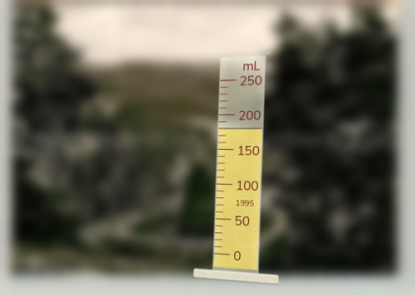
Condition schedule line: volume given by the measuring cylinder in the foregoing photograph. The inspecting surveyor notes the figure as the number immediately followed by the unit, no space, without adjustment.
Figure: 180mL
